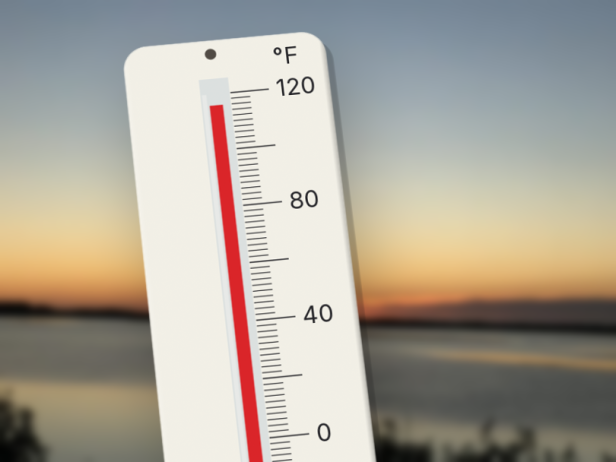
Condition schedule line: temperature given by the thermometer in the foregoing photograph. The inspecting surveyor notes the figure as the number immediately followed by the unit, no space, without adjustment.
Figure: 116°F
